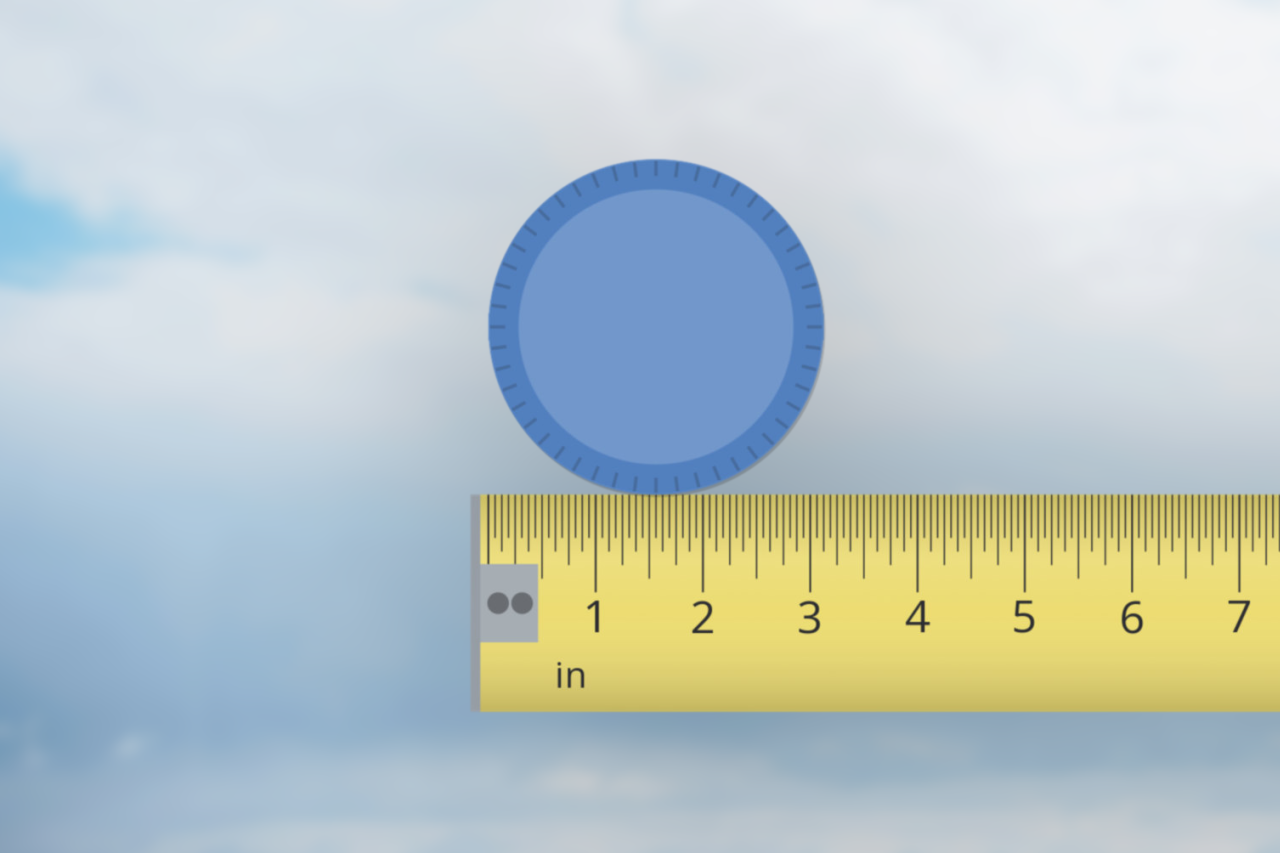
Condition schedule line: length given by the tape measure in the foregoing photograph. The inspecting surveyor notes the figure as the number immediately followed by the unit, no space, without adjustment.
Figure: 3.125in
